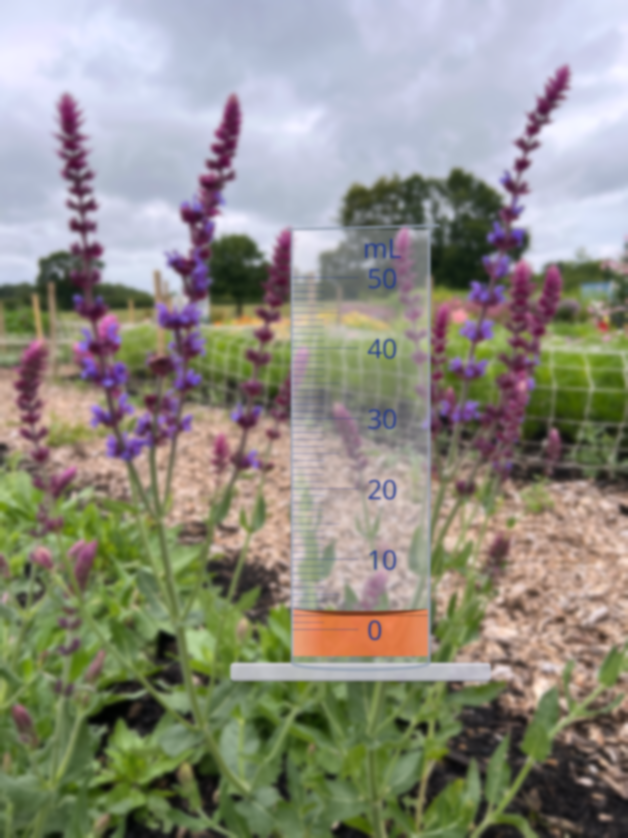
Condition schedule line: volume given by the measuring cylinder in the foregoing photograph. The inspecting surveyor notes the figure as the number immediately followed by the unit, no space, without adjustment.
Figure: 2mL
